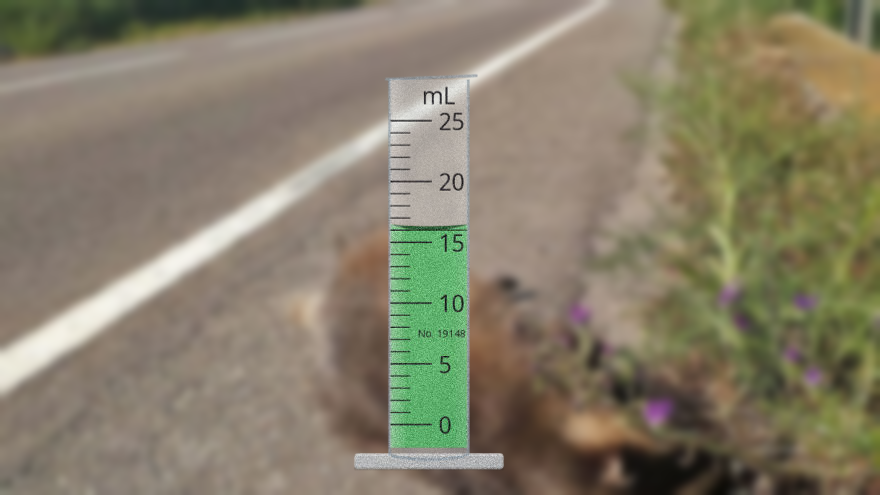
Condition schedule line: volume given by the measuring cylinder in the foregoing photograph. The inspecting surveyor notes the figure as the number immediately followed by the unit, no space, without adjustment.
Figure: 16mL
